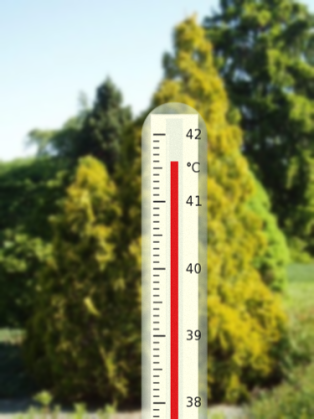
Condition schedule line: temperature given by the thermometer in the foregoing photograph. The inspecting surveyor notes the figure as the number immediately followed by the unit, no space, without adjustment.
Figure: 41.6°C
